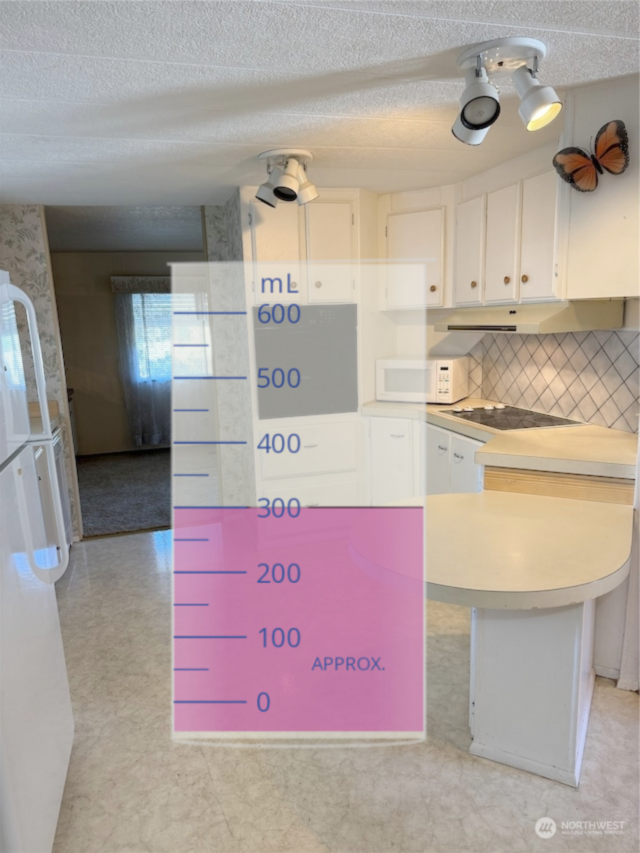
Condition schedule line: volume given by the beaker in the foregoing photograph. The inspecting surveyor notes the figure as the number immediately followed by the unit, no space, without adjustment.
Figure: 300mL
